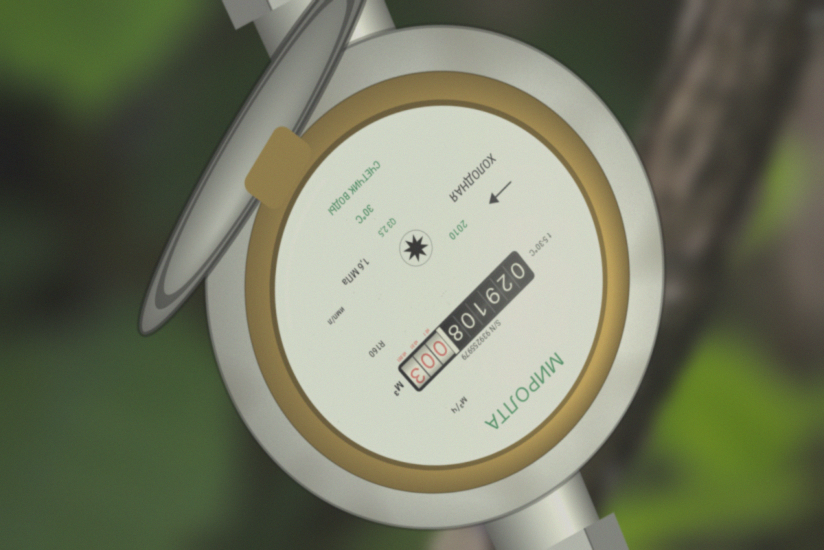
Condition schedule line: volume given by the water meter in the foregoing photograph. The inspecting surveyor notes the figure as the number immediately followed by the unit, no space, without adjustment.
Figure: 29108.003m³
